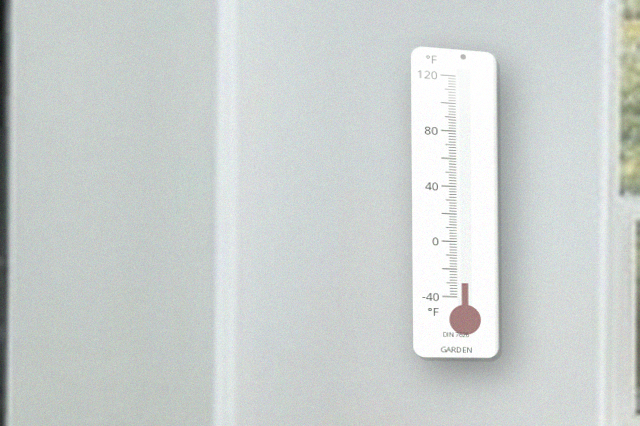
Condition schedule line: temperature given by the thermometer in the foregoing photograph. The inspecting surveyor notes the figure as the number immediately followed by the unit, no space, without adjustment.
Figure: -30°F
